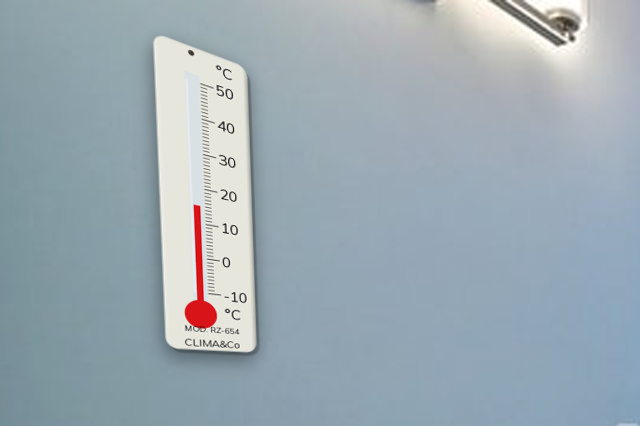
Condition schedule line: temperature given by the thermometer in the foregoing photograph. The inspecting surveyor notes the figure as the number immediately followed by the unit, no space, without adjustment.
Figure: 15°C
